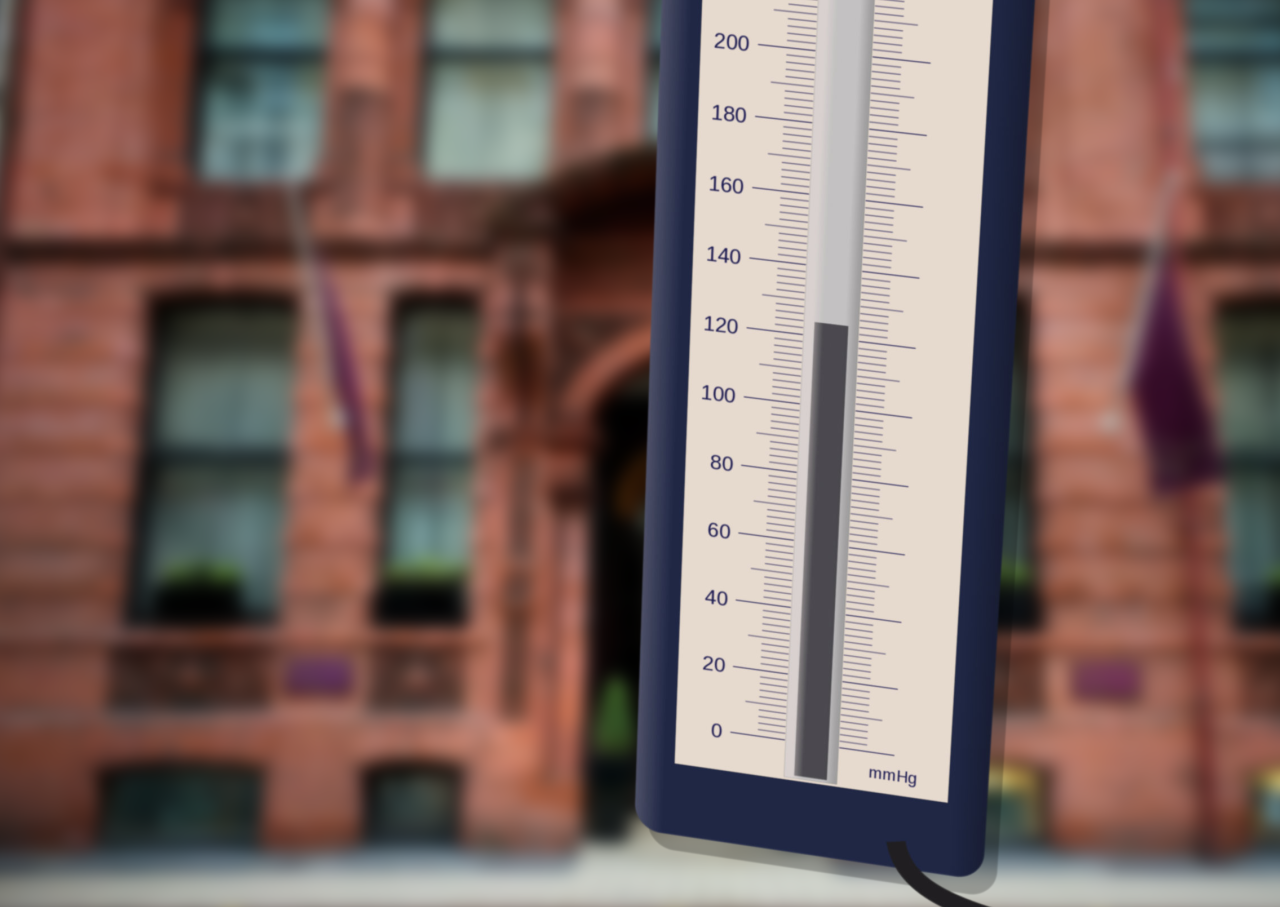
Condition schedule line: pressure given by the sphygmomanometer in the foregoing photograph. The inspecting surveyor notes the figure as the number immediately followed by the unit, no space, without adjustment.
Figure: 124mmHg
